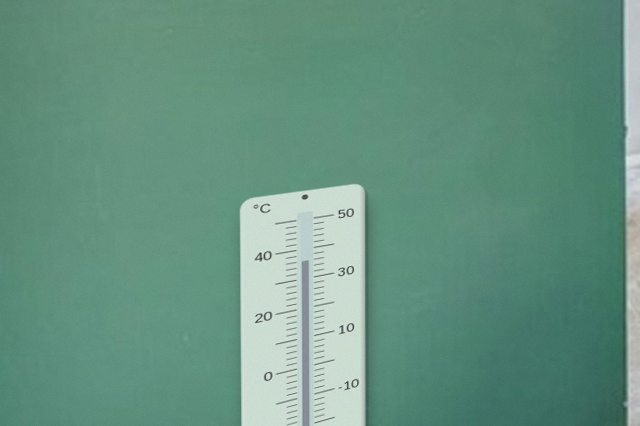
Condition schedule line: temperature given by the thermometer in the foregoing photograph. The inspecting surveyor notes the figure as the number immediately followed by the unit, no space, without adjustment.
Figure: 36°C
